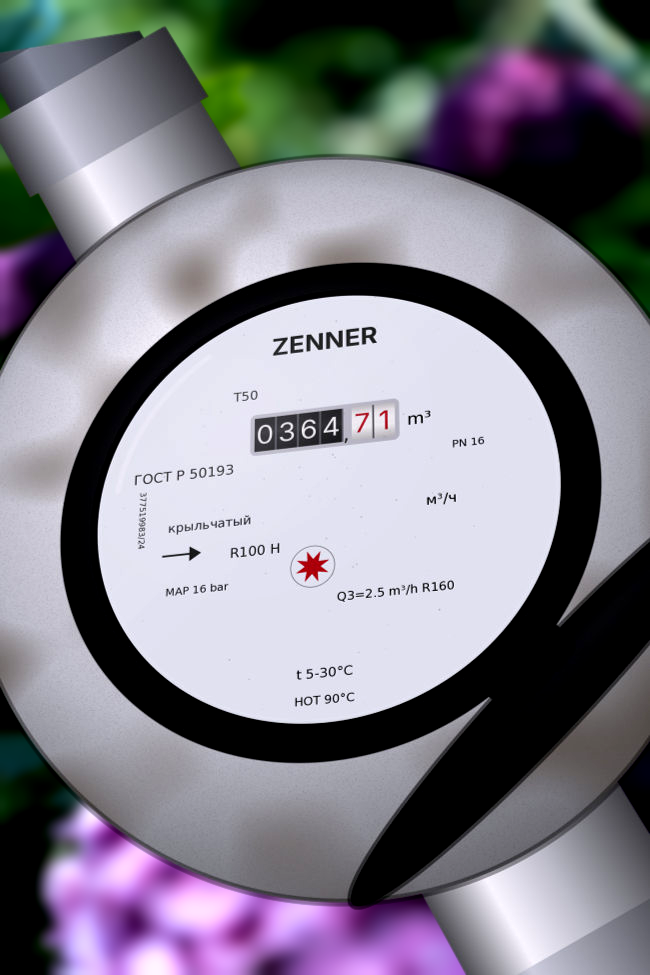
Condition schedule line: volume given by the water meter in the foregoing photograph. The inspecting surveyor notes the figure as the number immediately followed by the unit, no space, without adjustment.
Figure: 364.71m³
